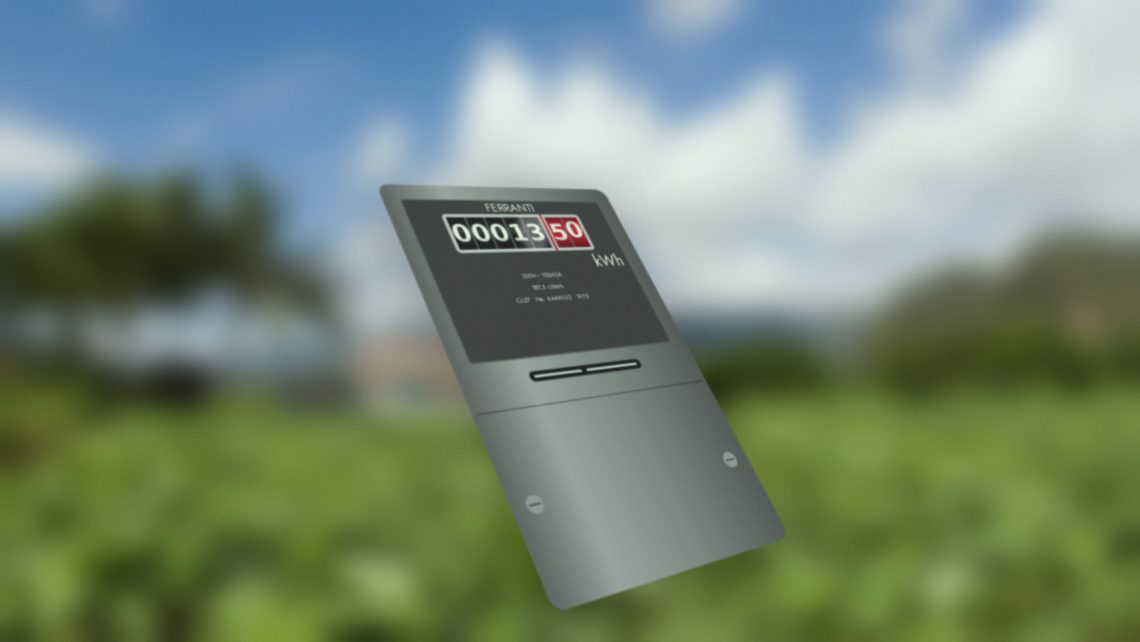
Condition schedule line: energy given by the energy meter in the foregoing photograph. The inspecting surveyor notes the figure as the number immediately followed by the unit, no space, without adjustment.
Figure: 13.50kWh
